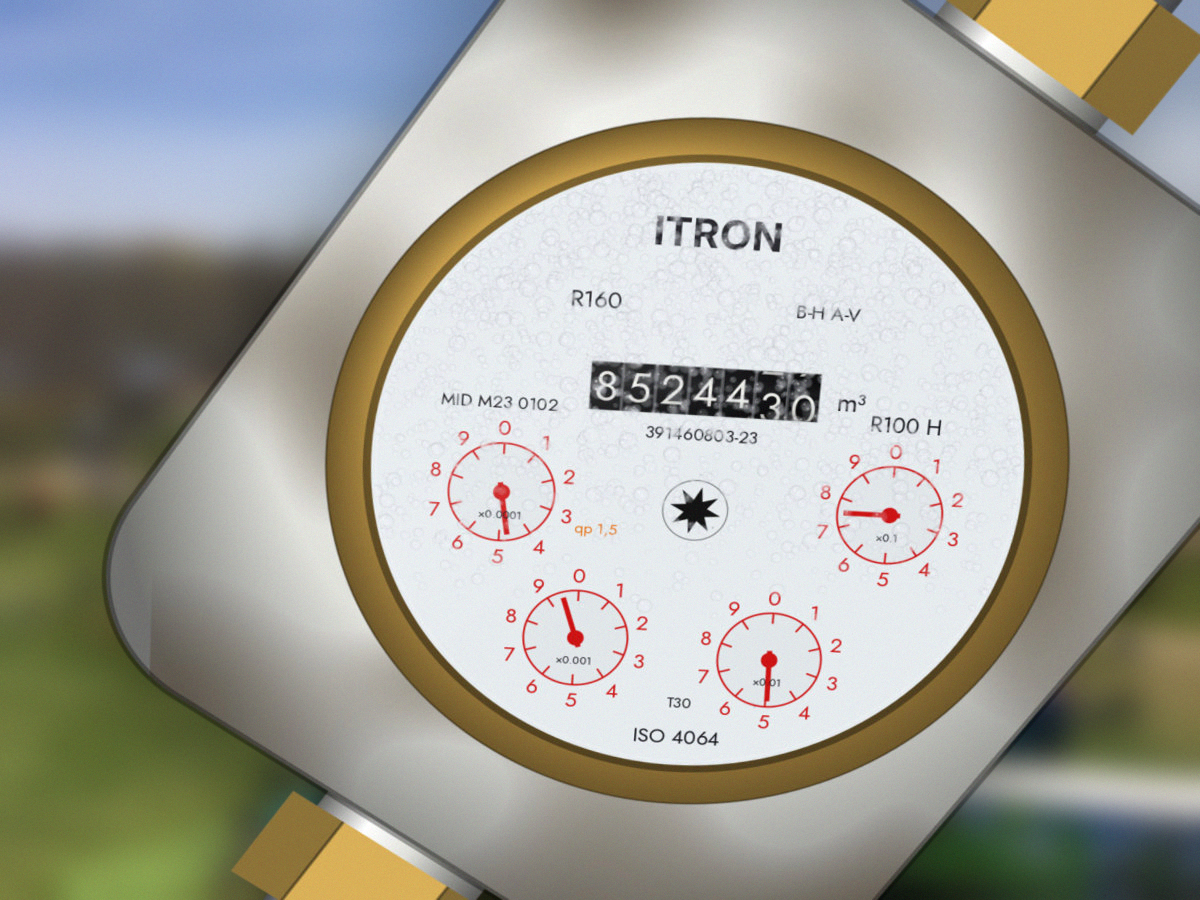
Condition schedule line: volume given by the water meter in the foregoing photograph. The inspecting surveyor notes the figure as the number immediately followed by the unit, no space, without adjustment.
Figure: 8524429.7494m³
